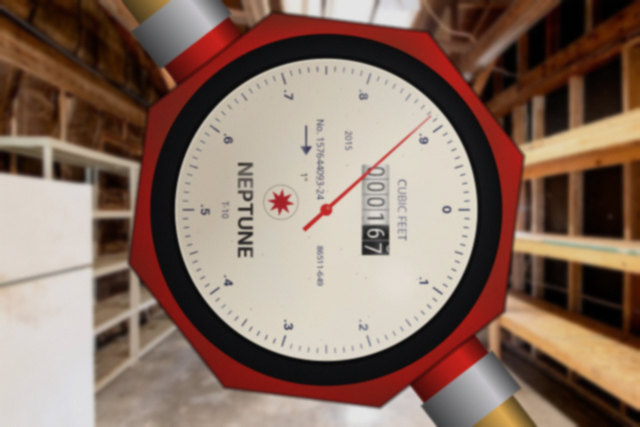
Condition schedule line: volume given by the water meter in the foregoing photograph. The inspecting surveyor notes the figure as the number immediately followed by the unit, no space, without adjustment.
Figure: 166.88ft³
